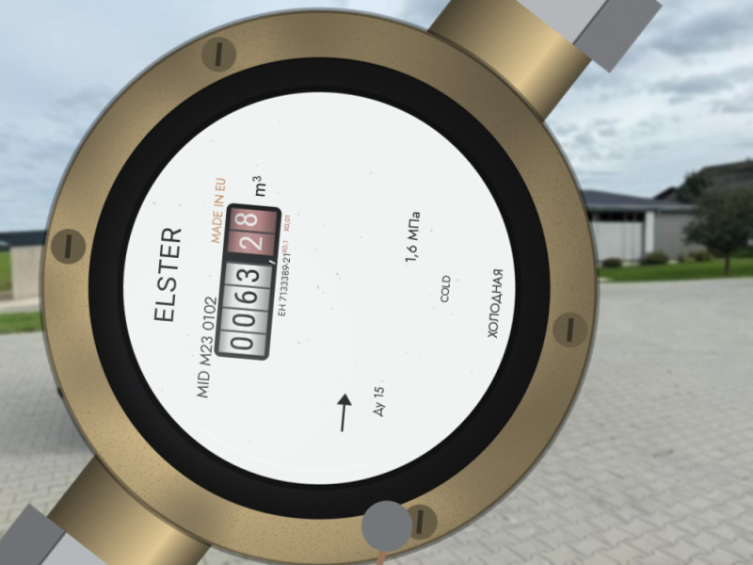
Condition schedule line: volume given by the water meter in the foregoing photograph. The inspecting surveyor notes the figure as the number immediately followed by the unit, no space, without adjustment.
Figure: 63.28m³
